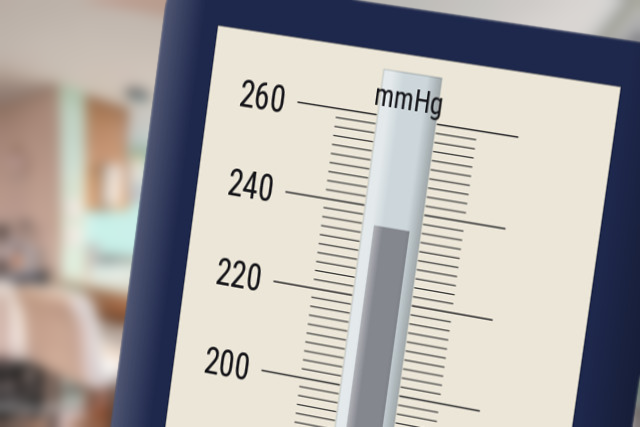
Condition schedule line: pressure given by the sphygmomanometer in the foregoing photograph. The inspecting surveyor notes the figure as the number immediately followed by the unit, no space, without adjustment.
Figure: 236mmHg
